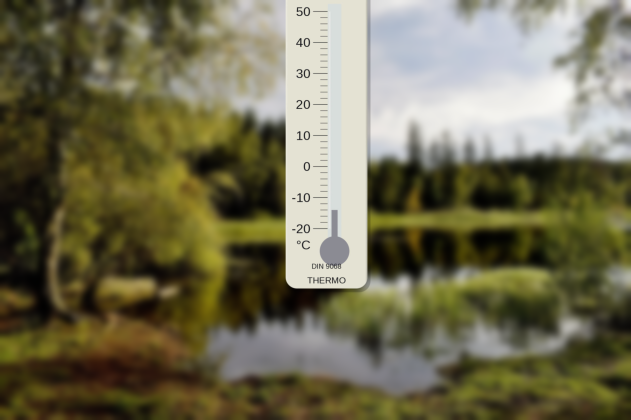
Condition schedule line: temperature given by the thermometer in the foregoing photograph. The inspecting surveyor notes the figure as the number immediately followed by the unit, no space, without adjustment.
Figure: -14°C
